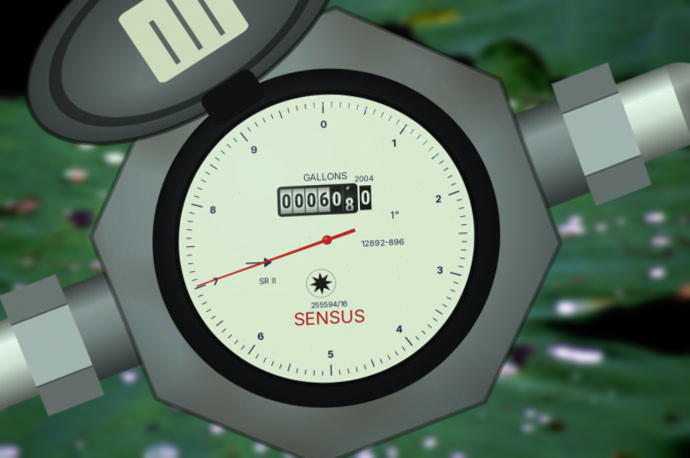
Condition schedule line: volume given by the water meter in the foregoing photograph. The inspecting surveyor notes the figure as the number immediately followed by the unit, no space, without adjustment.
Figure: 6077.0gal
